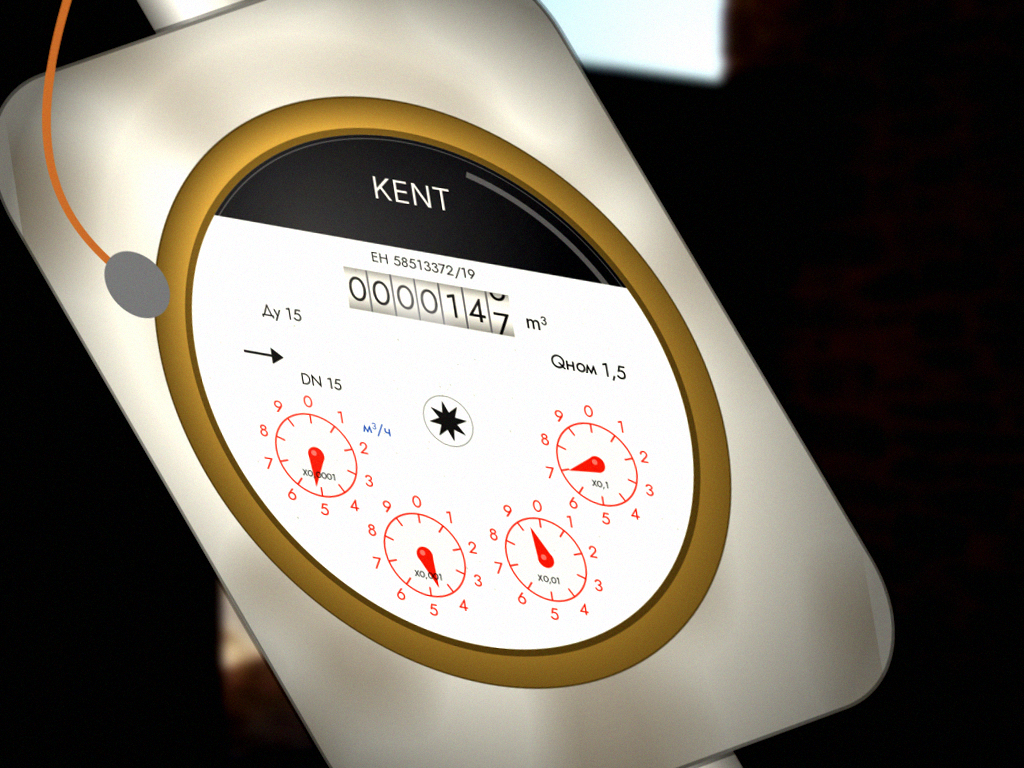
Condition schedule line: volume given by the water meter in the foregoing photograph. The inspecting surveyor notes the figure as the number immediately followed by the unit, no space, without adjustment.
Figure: 146.6945m³
